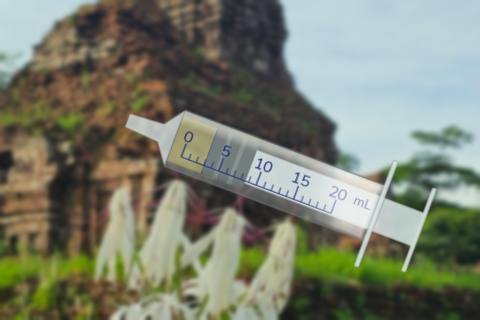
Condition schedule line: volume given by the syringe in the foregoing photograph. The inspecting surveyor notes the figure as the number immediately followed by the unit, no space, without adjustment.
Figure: 3mL
